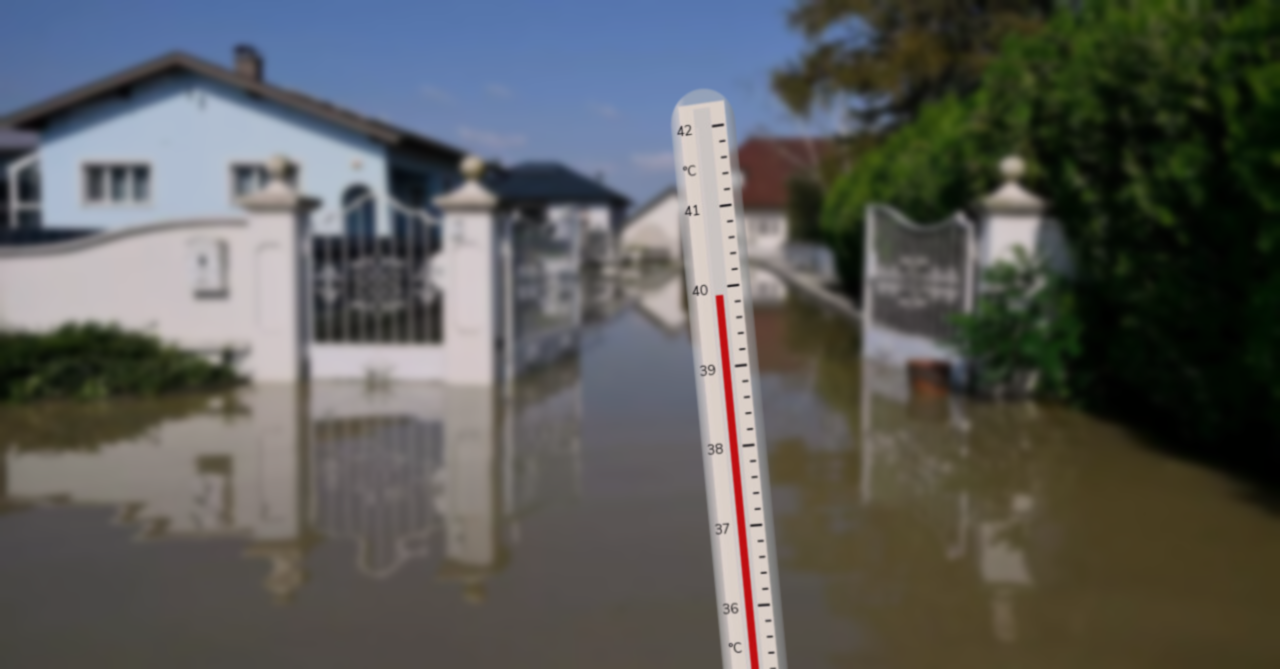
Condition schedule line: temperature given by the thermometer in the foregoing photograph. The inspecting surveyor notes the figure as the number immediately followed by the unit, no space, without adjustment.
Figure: 39.9°C
